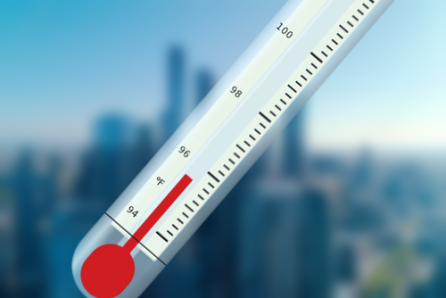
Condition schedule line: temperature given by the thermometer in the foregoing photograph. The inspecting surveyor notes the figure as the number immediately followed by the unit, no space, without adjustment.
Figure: 95.6°F
